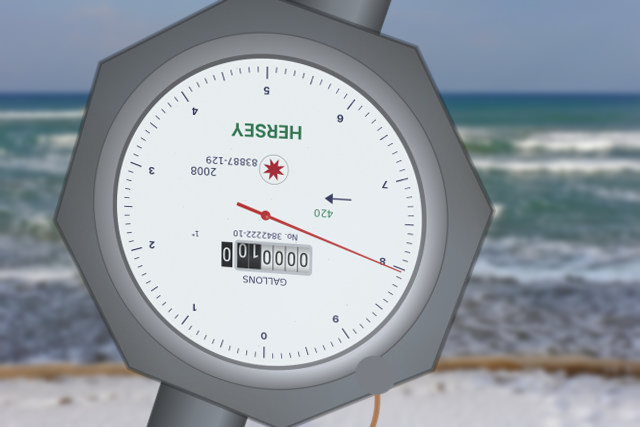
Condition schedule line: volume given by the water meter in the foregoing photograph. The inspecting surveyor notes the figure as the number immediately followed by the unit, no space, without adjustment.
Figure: 98.0gal
